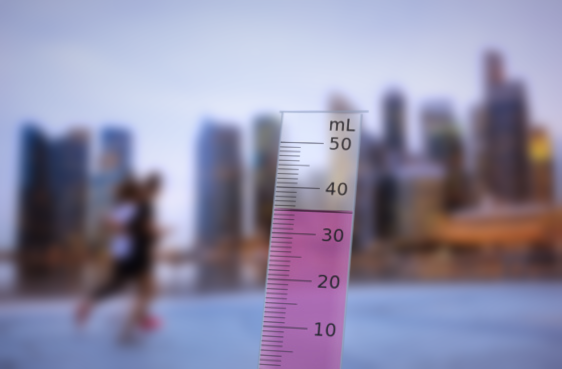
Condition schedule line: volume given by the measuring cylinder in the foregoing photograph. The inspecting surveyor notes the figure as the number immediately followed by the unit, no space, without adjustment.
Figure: 35mL
